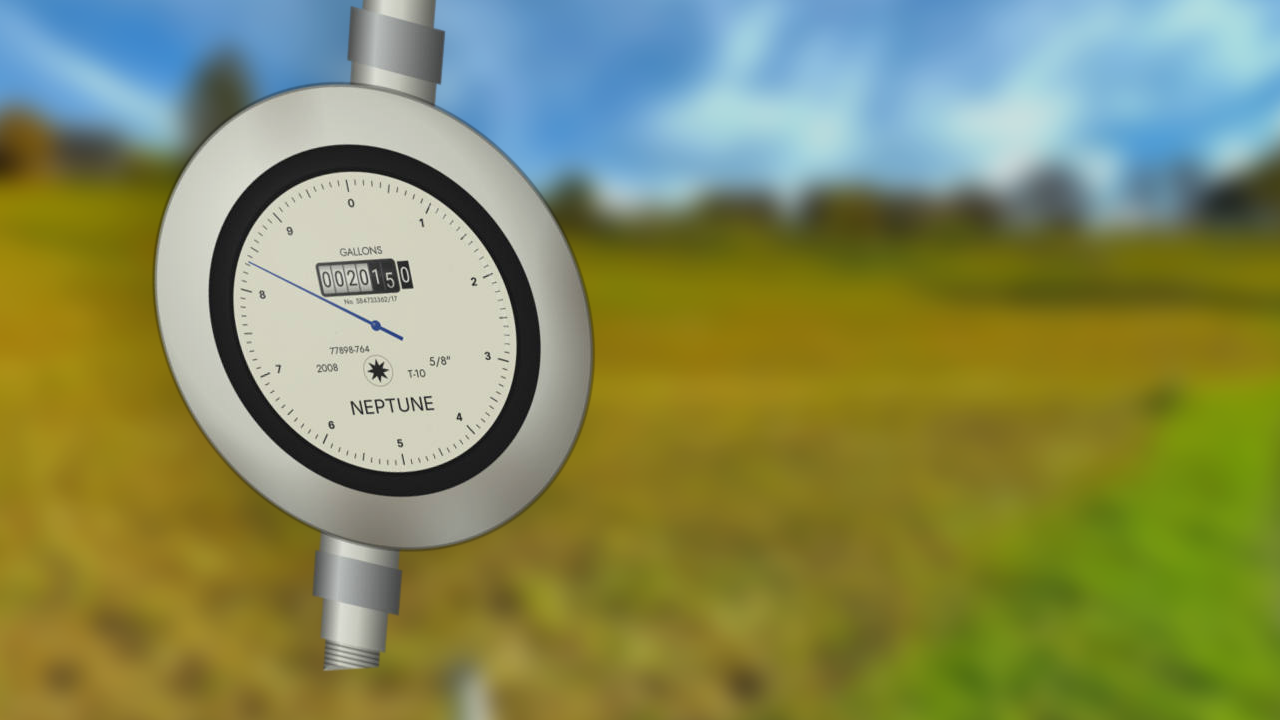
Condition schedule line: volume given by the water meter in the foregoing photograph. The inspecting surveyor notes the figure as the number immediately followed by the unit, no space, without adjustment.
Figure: 20148.3gal
